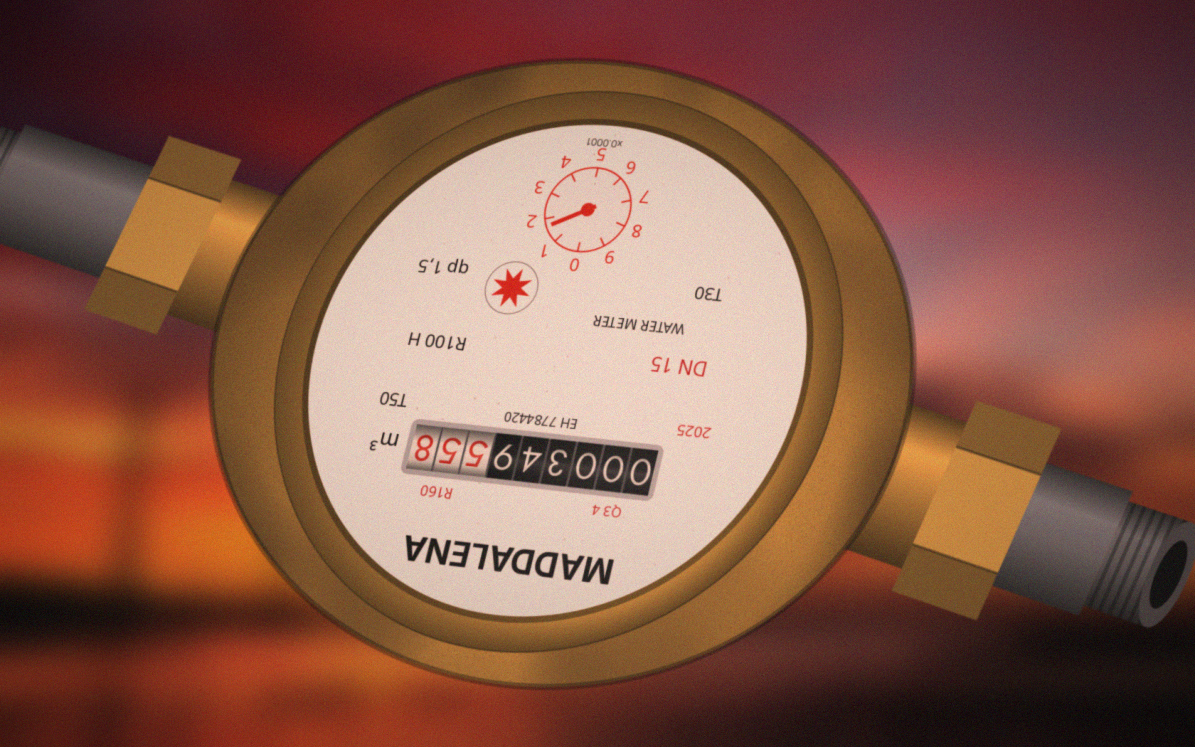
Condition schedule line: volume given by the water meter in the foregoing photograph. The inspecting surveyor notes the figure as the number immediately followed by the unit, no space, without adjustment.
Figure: 349.5581m³
